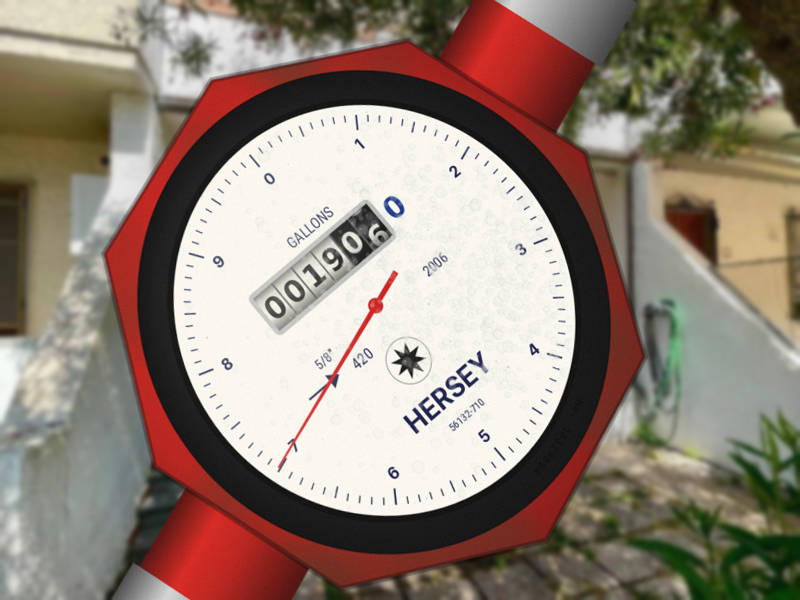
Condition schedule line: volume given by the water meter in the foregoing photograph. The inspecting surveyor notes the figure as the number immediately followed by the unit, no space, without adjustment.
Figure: 19057.0gal
